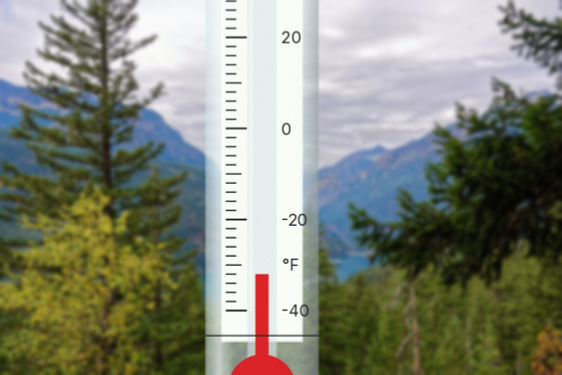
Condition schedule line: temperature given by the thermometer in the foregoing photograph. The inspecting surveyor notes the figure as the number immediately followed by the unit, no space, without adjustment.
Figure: -32°F
